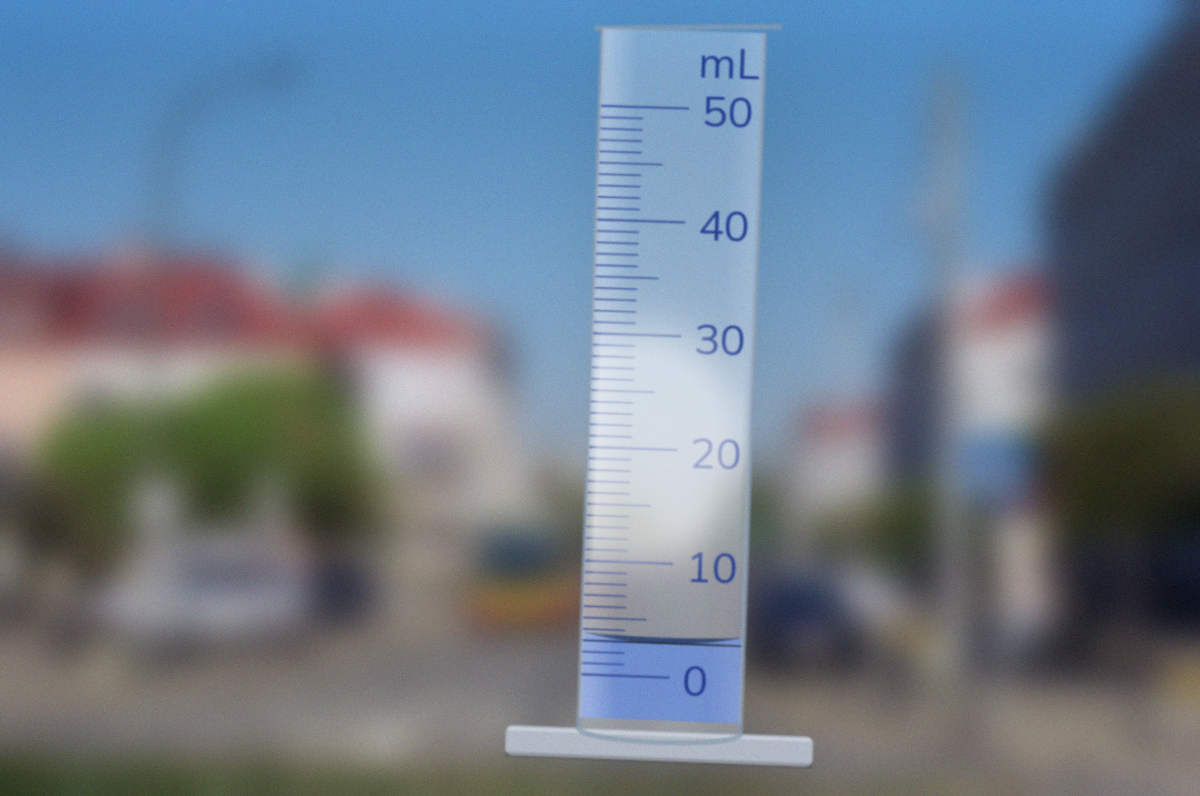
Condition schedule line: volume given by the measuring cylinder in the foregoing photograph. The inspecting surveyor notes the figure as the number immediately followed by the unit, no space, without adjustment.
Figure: 3mL
